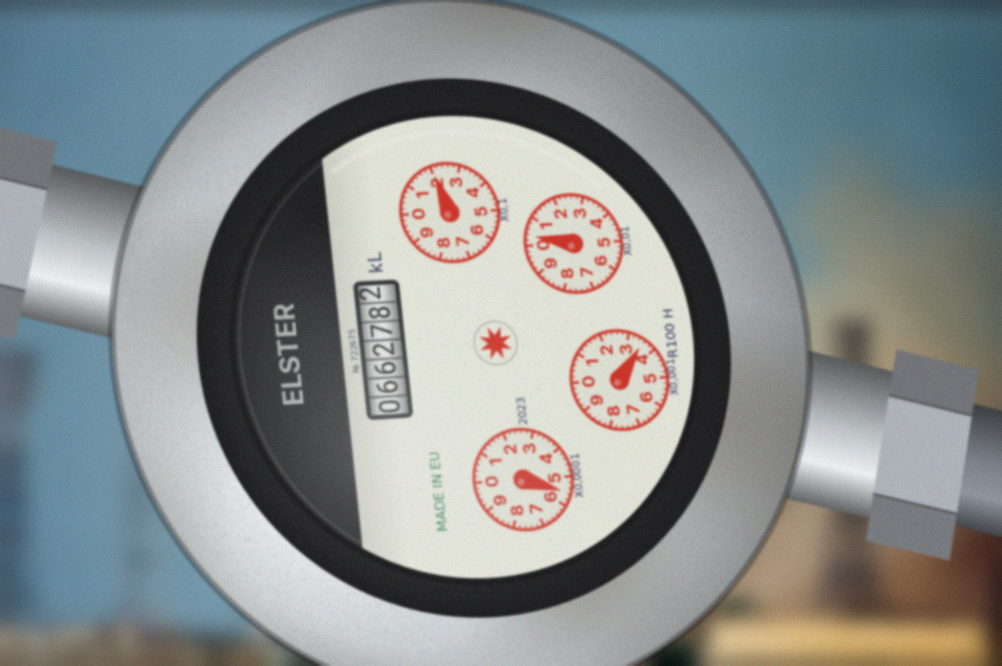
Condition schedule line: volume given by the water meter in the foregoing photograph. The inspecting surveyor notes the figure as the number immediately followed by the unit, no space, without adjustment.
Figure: 662782.2035kL
